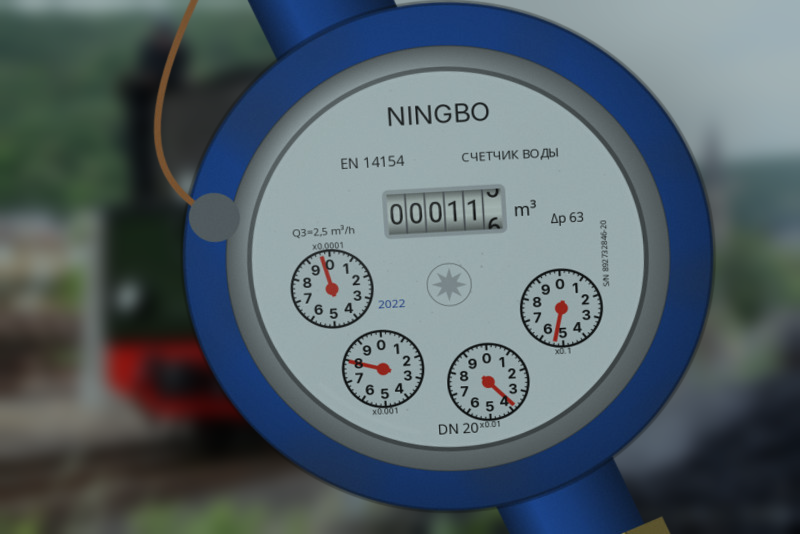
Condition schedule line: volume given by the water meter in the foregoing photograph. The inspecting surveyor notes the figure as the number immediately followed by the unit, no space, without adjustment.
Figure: 115.5379m³
